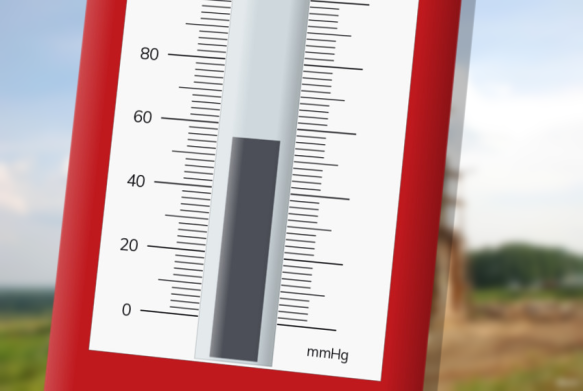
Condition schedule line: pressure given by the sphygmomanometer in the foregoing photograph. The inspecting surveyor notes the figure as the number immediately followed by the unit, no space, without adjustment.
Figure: 56mmHg
